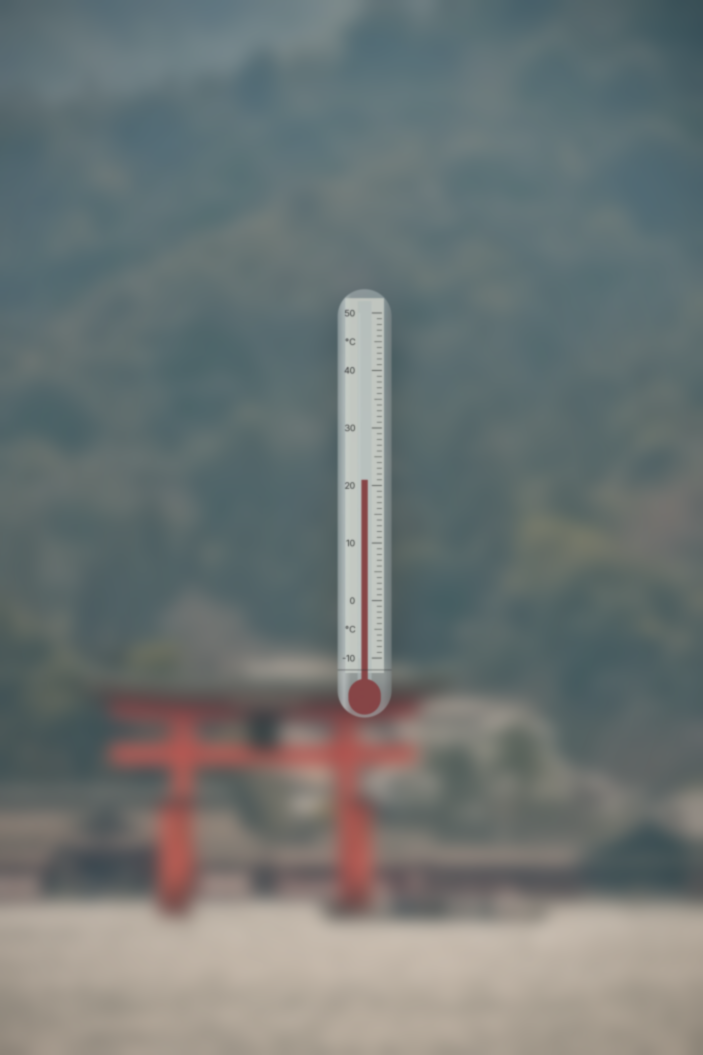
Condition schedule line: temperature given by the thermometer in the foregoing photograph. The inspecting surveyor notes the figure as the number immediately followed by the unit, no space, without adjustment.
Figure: 21°C
